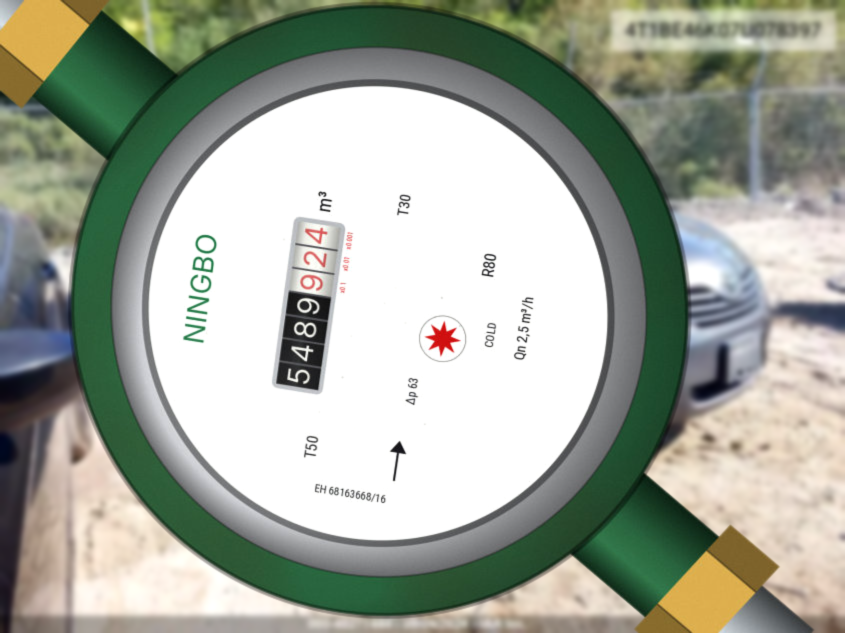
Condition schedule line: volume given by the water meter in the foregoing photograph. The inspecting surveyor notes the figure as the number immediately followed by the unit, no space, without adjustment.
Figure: 5489.924m³
